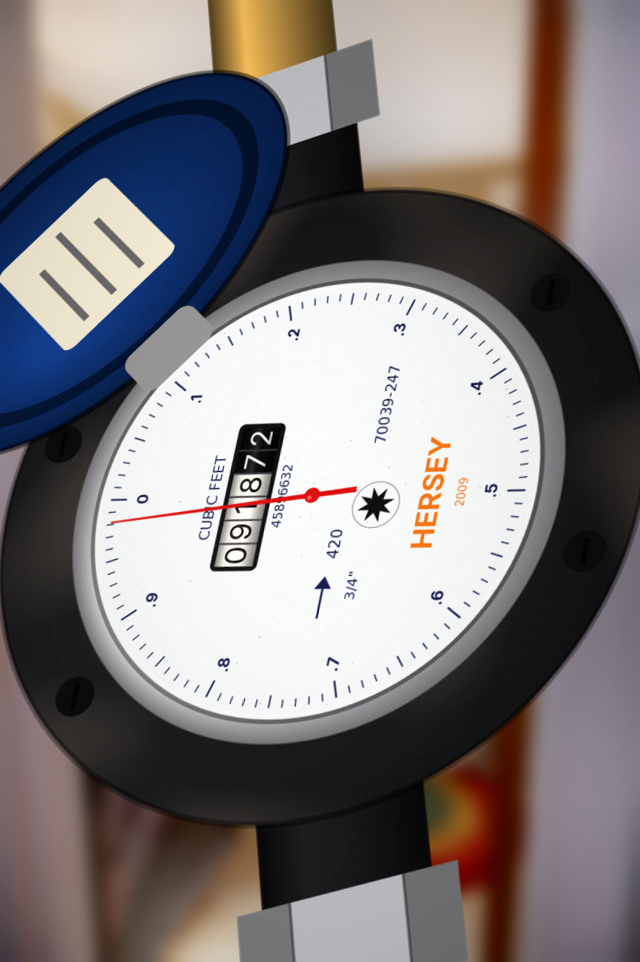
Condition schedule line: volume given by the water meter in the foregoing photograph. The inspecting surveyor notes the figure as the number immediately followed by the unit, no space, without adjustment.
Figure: 91871.98ft³
